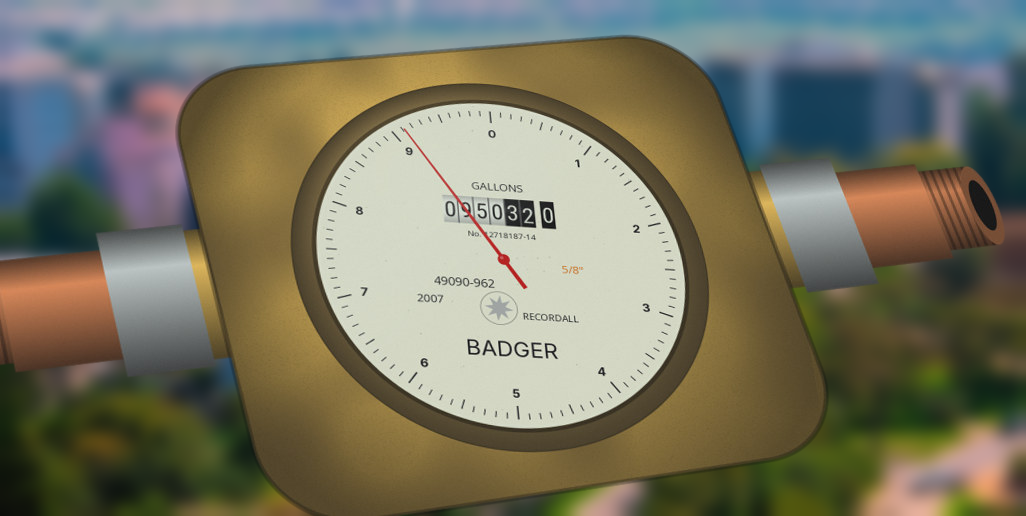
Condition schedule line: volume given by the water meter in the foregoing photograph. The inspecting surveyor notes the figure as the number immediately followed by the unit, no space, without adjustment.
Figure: 950319.1gal
